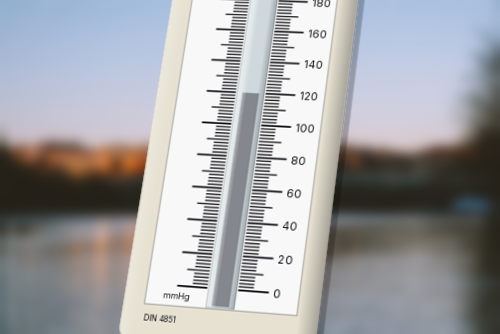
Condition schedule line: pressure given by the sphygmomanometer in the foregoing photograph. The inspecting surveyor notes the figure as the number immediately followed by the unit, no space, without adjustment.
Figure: 120mmHg
